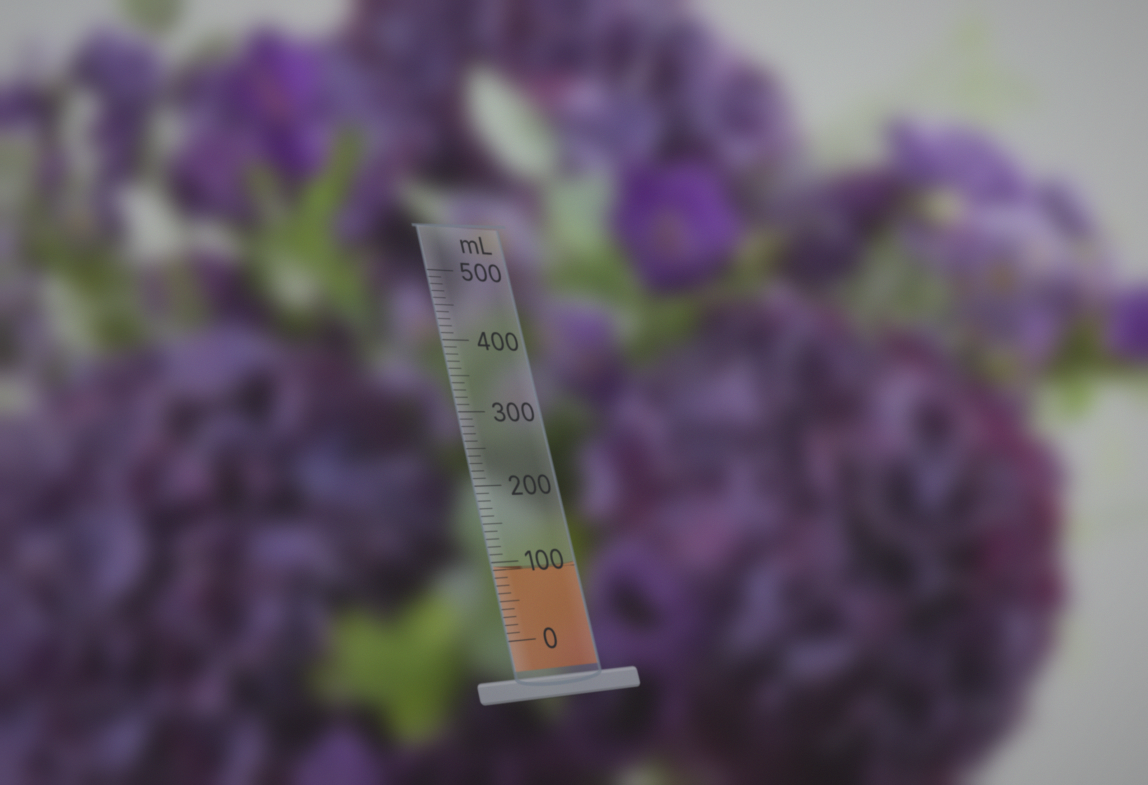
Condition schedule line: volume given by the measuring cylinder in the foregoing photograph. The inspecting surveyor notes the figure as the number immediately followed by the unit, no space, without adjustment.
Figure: 90mL
